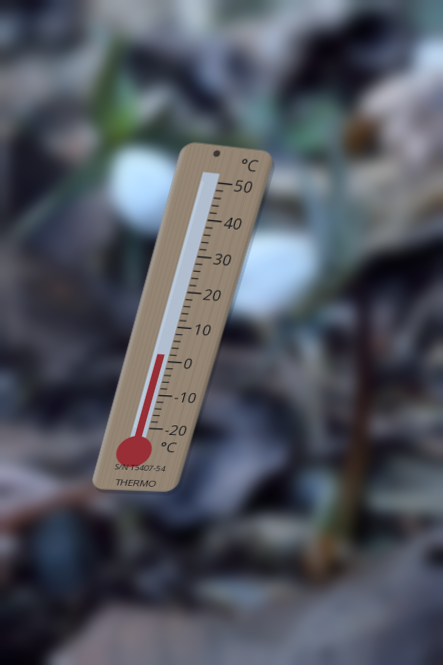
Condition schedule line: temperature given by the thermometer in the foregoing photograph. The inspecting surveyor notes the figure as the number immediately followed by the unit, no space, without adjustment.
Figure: 2°C
